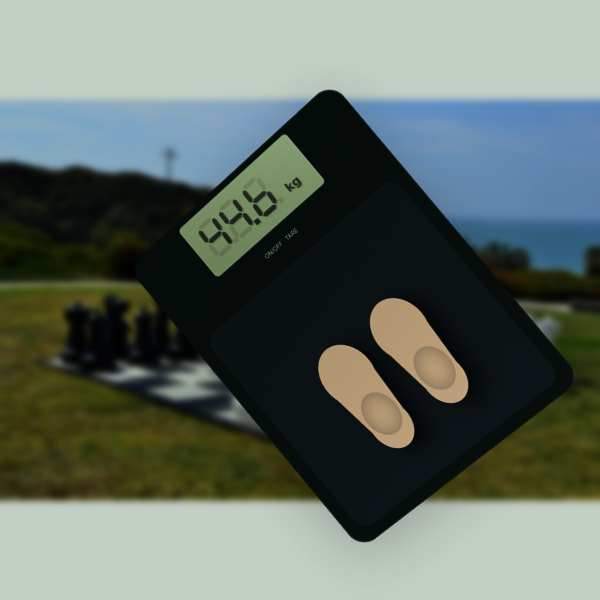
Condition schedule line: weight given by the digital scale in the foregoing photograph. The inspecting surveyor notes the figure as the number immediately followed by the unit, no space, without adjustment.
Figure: 44.6kg
